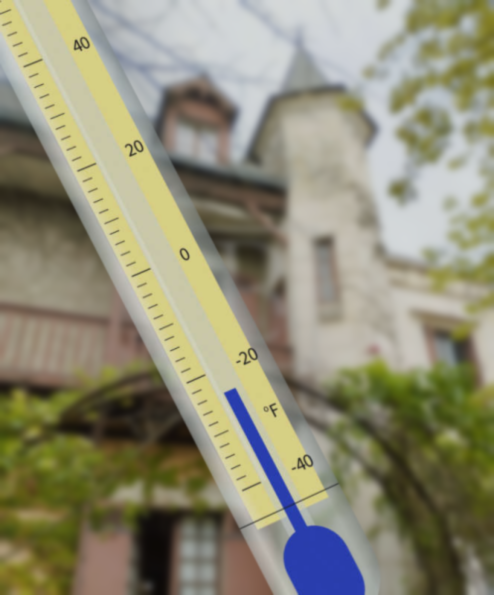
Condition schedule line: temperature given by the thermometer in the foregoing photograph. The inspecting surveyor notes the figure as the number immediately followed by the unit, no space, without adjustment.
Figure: -24°F
